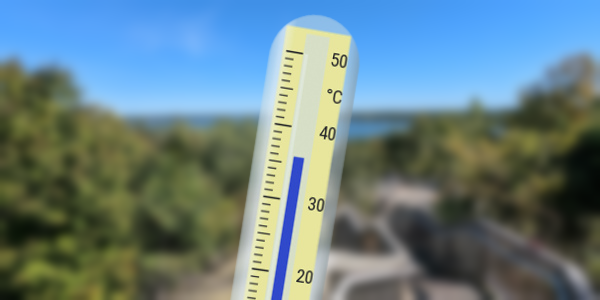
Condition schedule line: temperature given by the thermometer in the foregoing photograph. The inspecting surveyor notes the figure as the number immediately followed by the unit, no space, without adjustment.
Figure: 36°C
